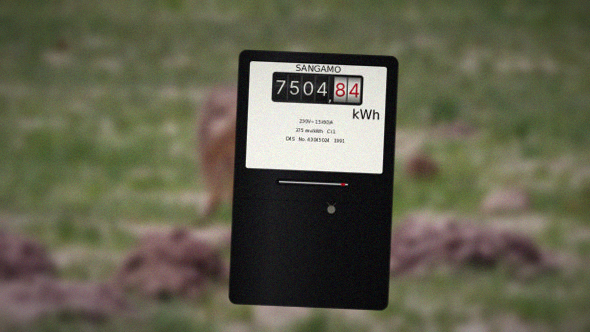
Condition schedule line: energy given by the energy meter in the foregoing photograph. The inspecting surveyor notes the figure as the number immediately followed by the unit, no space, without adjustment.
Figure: 7504.84kWh
